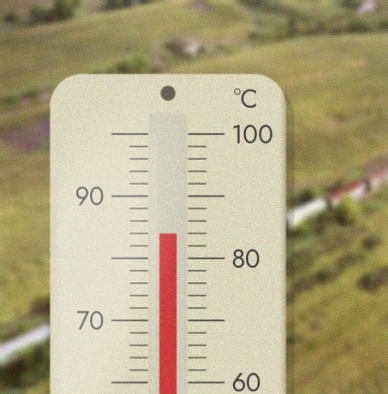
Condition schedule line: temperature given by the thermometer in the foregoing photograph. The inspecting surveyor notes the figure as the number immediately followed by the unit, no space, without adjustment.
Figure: 84°C
